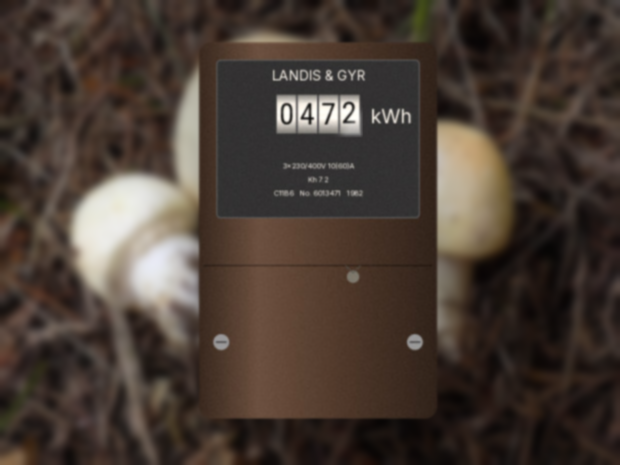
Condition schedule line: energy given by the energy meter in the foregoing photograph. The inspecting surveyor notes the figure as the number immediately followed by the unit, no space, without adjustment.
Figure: 472kWh
